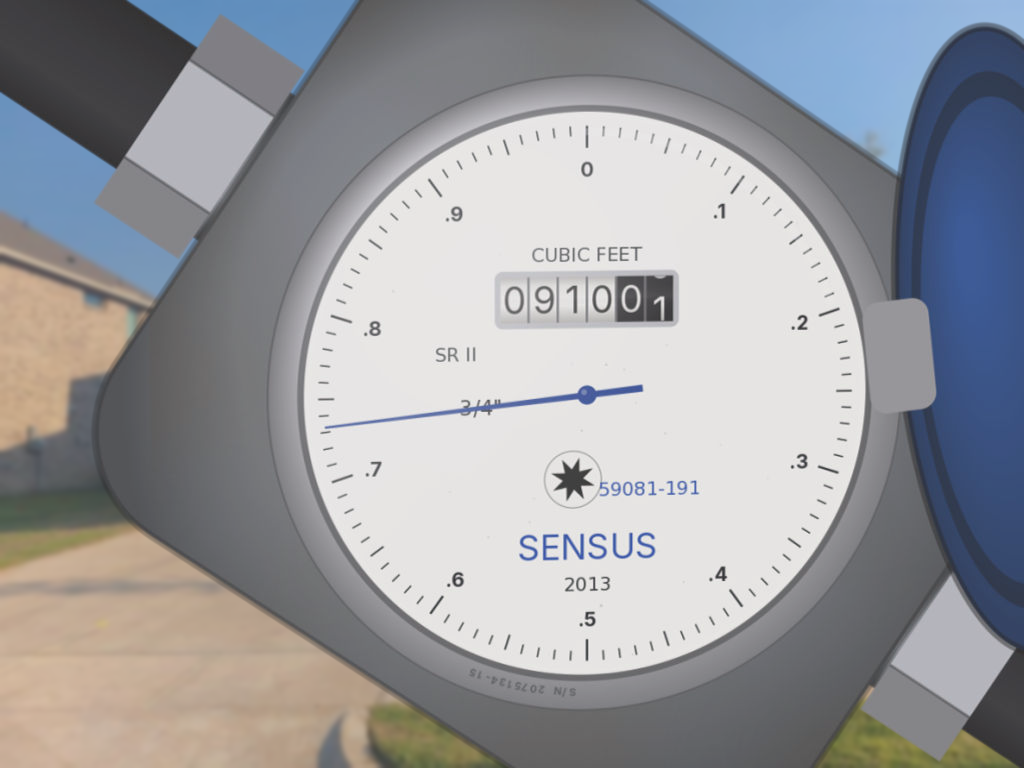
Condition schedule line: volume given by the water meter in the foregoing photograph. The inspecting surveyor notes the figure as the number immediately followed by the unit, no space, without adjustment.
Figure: 91000.73ft³
